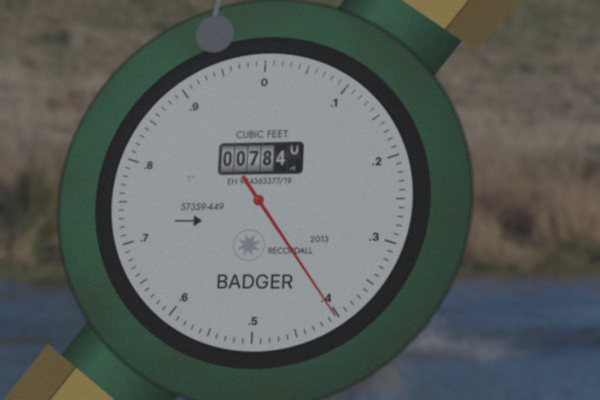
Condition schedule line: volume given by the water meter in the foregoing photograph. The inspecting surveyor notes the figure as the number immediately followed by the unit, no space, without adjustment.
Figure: 7840.40ft³
